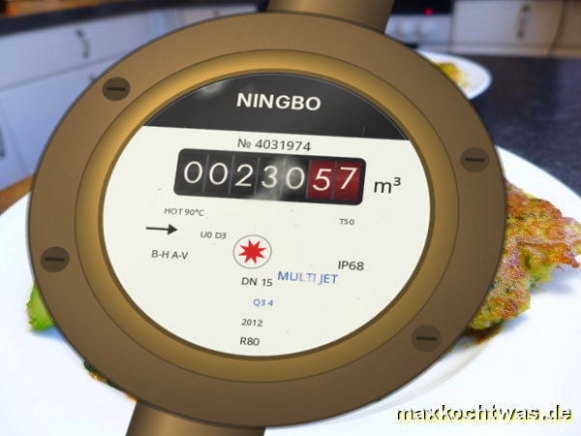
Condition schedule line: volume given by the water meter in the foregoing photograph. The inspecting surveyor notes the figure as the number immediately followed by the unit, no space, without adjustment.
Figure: 230.57m³
